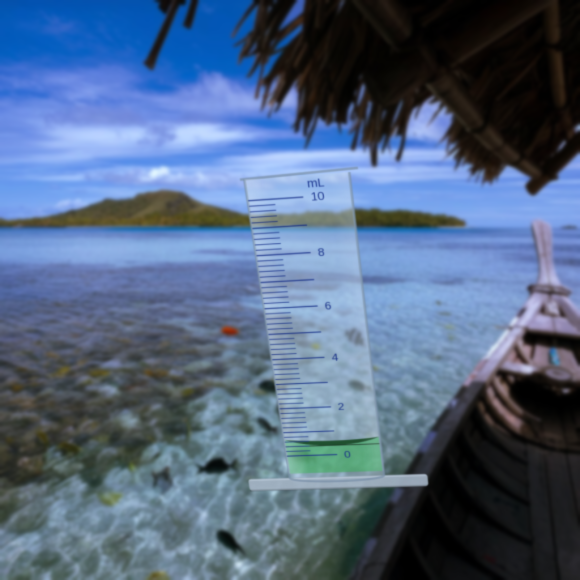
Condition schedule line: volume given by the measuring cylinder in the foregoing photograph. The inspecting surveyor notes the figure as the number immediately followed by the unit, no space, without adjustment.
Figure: 0.4mL
